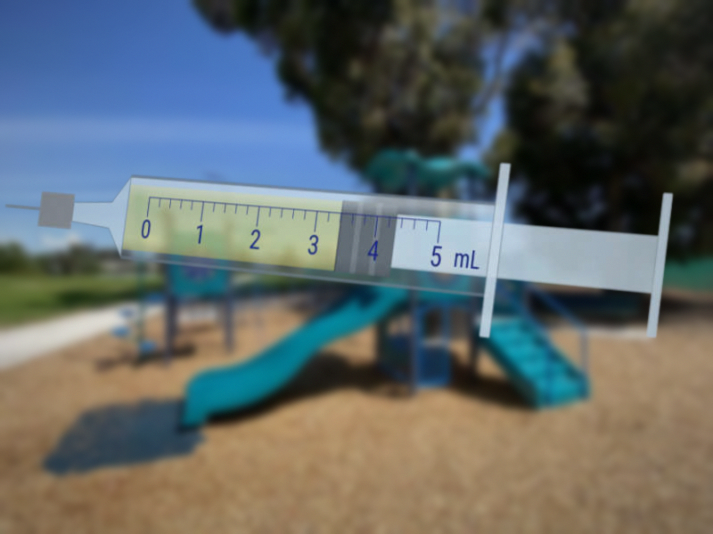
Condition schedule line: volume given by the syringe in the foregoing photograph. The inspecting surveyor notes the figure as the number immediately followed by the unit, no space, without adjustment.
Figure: 3.4mL
